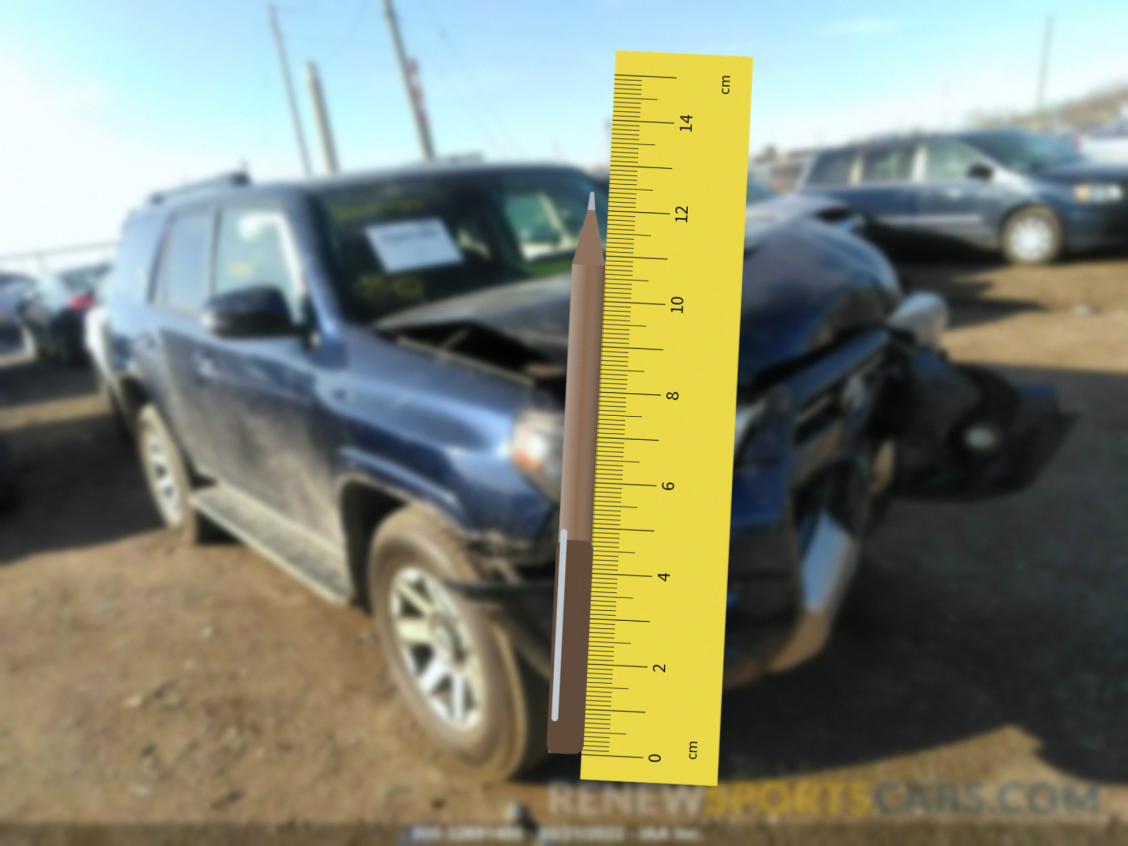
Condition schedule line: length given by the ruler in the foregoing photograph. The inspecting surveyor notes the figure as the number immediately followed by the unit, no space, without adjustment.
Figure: 12.4cm
